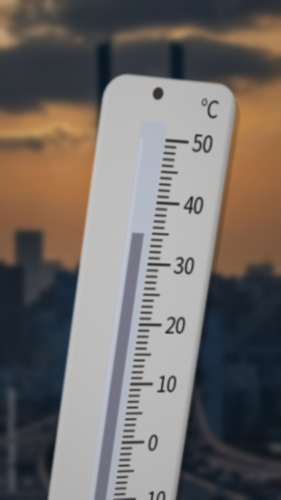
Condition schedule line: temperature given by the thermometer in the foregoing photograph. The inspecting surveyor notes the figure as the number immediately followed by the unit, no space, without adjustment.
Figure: 35°C
